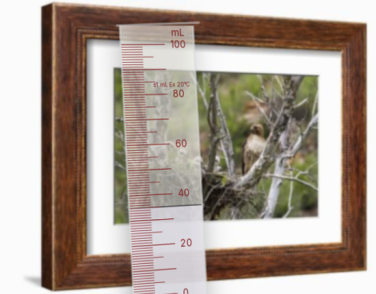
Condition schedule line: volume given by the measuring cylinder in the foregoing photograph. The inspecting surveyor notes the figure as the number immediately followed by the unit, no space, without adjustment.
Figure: 35mL
